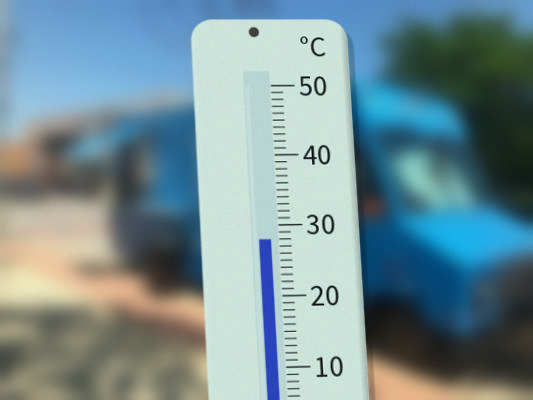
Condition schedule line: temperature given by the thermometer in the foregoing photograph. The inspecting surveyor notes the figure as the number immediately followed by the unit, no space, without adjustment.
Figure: 28°C
